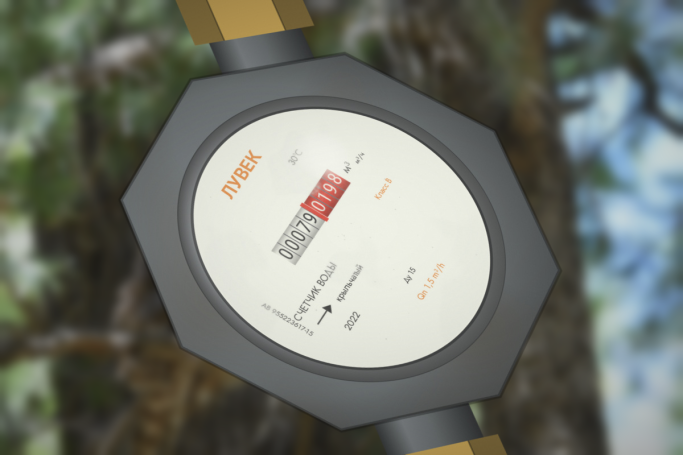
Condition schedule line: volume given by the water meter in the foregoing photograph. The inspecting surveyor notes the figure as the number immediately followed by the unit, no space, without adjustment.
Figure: 79.0198m³
